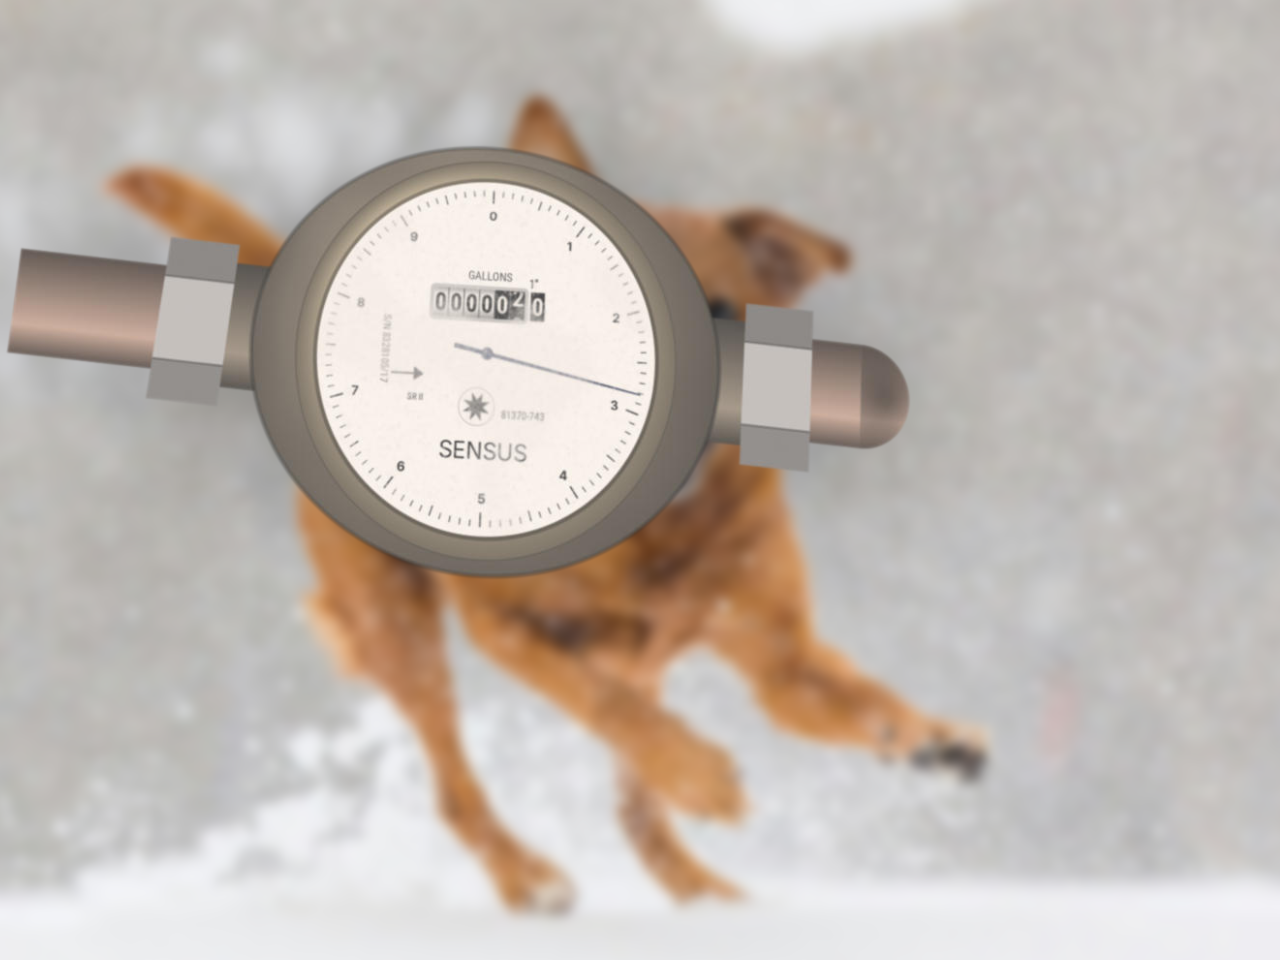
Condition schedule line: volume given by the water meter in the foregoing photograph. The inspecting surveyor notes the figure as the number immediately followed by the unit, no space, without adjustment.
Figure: 22.8gal
